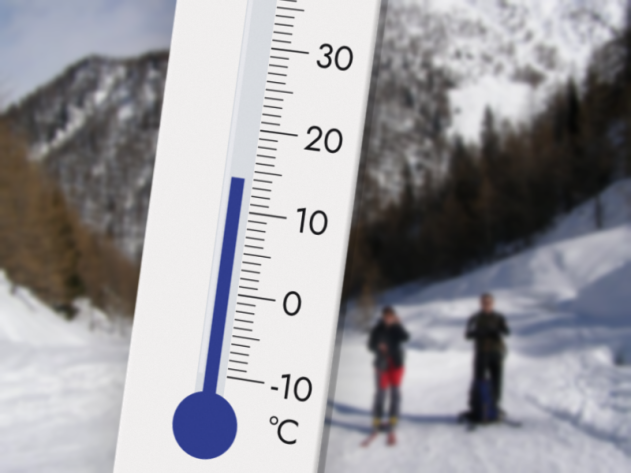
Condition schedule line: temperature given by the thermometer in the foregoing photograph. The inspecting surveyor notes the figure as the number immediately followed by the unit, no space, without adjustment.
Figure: 14°C
